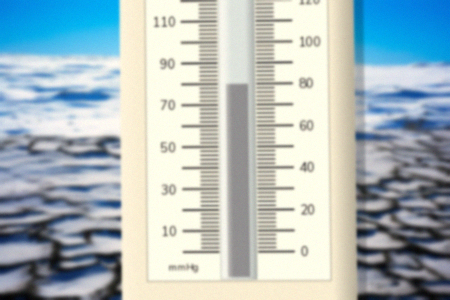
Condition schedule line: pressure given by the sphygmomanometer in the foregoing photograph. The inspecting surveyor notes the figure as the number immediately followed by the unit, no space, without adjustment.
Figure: 80mmHg
